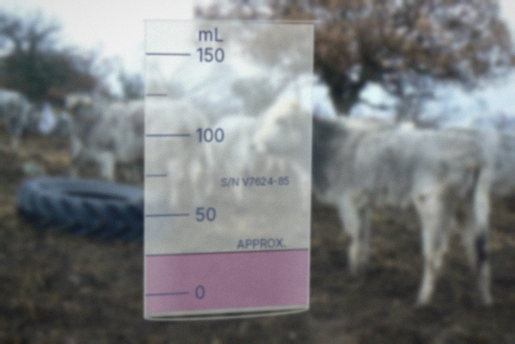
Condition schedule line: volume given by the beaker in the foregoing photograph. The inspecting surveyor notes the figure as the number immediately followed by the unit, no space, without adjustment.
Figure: 25mL
